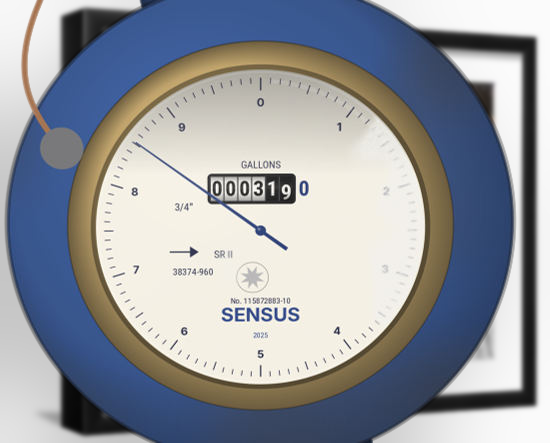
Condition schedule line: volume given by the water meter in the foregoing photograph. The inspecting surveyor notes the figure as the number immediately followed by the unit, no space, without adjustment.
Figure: 3188.5gal
